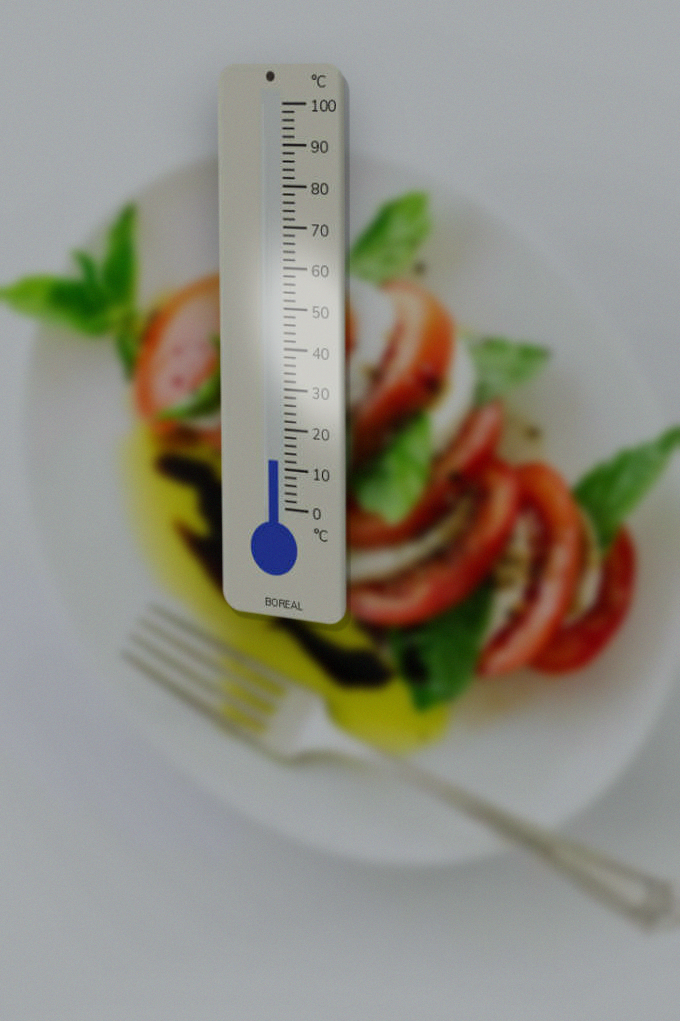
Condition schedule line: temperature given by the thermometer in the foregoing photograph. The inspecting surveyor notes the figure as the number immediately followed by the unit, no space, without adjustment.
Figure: 12°C
